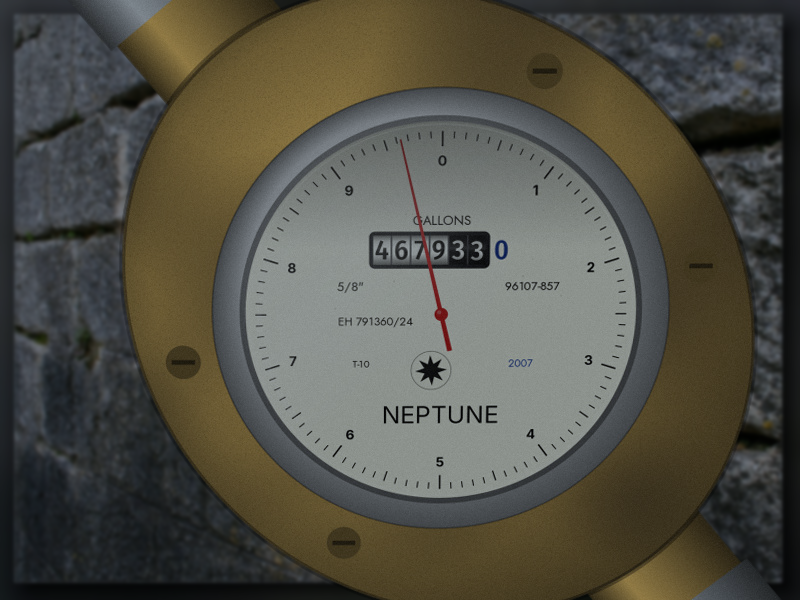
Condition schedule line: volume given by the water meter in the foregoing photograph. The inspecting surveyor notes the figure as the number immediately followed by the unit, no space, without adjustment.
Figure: 4679329.6gal
